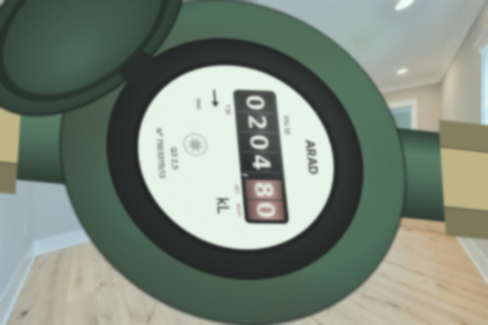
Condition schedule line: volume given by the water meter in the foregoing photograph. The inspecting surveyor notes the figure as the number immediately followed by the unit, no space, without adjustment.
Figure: 204.80kL
